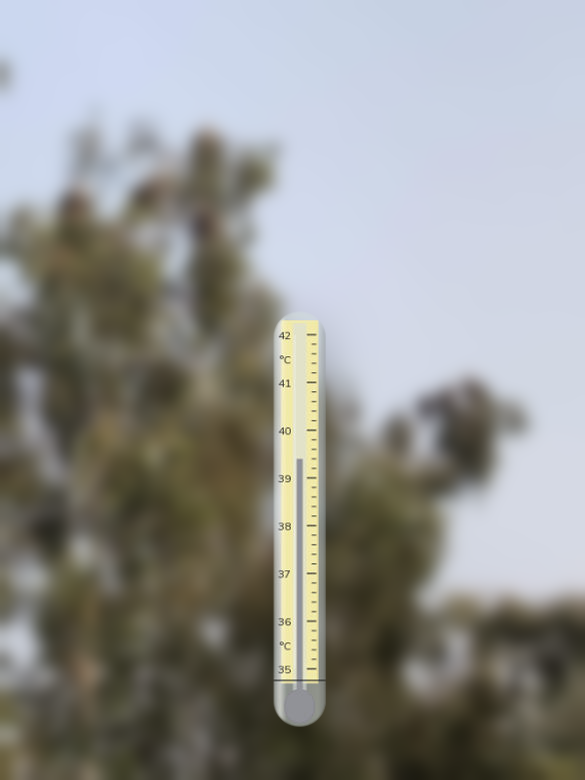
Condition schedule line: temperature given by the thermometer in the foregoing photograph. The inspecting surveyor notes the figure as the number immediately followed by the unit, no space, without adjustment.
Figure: 39.4°C
